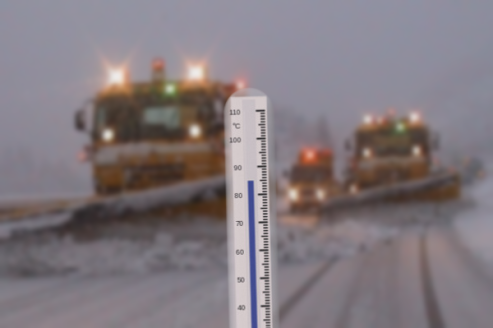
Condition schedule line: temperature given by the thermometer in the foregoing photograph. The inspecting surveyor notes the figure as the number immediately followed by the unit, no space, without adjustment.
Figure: 85°C
